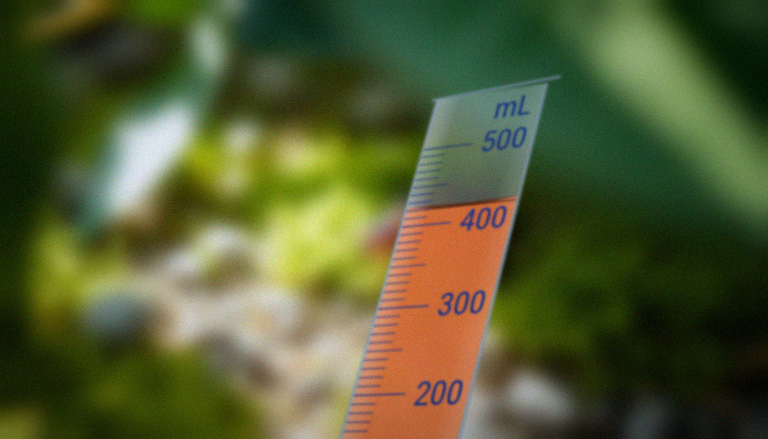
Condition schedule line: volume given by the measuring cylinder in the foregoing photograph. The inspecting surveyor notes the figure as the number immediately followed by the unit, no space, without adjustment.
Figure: 420mL
